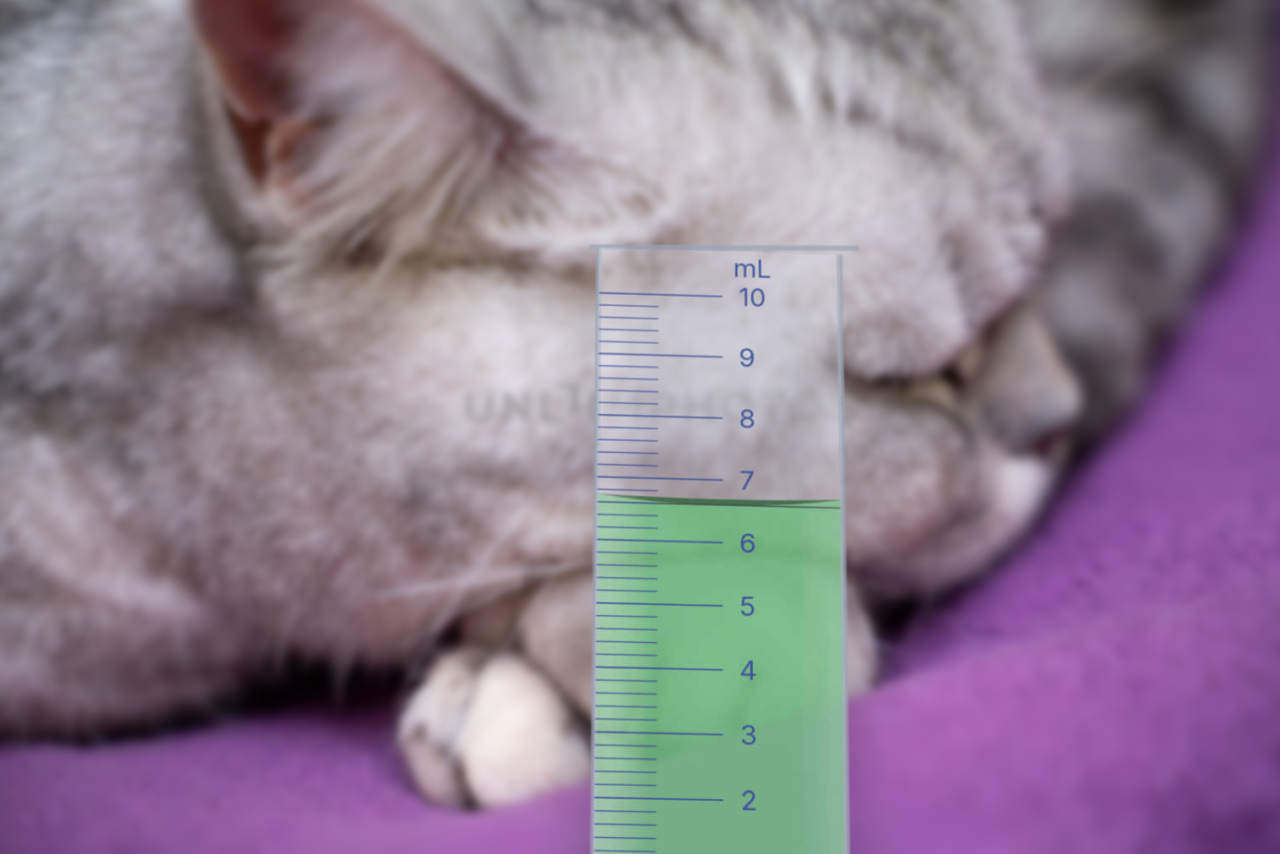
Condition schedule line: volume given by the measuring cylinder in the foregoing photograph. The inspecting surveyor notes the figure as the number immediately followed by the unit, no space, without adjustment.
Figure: 6.6mL
